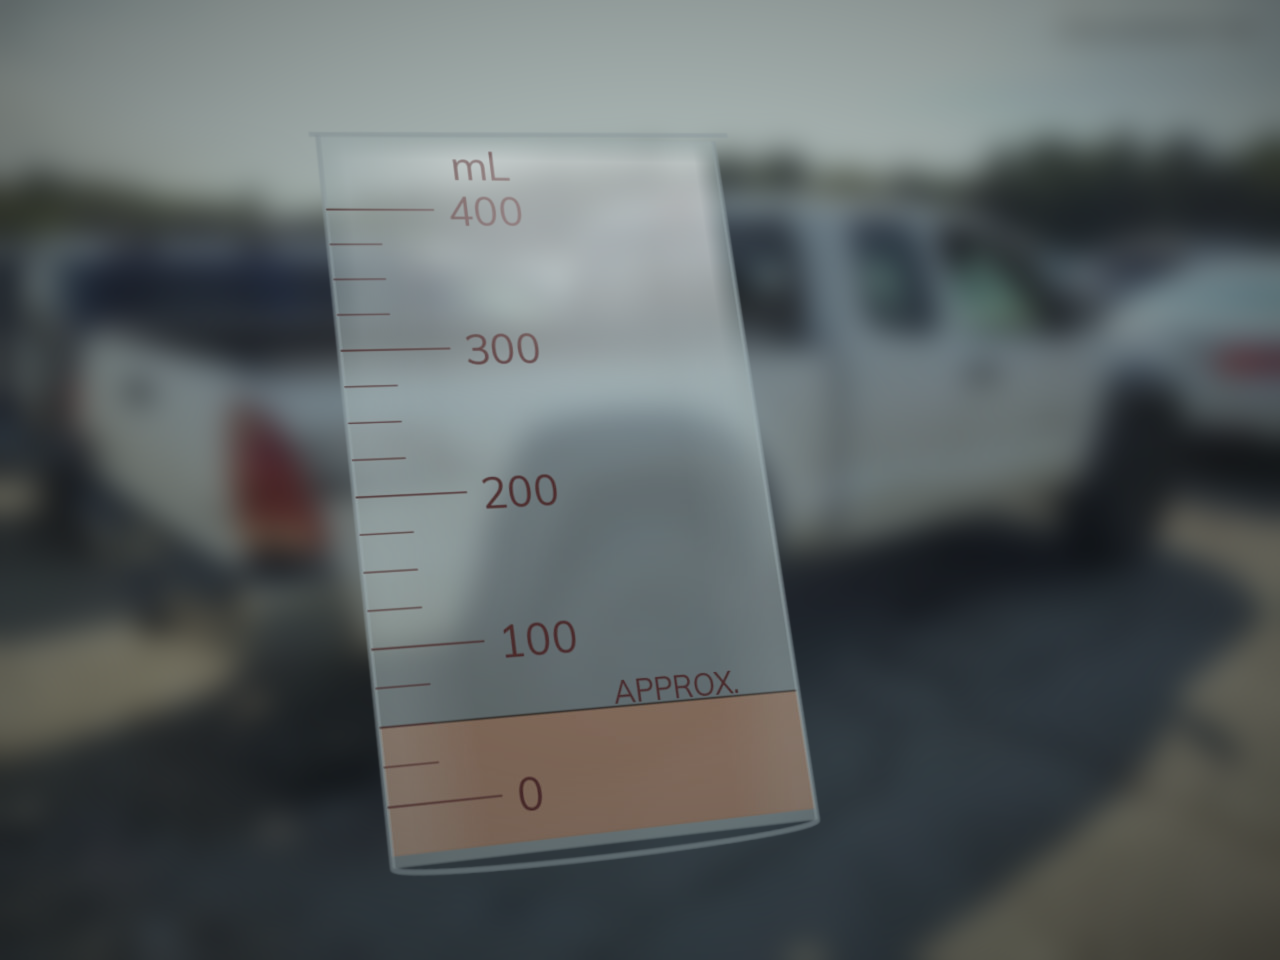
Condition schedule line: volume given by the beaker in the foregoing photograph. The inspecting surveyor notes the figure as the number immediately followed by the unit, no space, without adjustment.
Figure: 50mL
